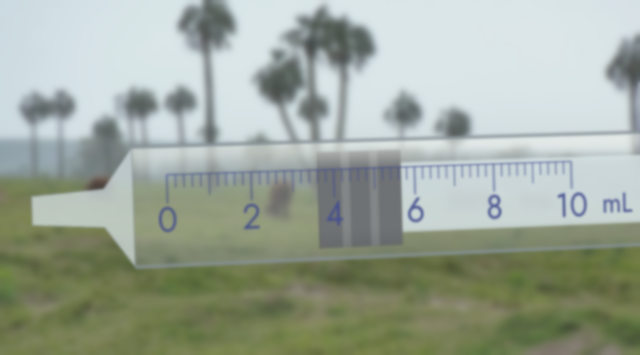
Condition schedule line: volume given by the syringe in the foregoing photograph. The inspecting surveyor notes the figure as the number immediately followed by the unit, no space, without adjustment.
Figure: 3.6mL
